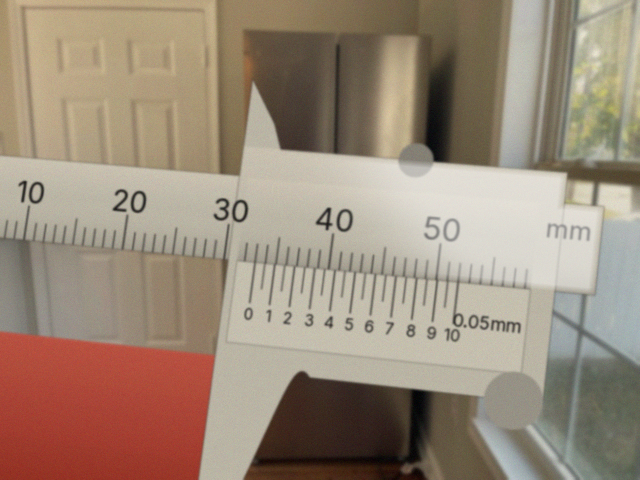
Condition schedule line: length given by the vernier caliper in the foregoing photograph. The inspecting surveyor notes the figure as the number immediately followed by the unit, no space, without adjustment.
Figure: 33.0mm
